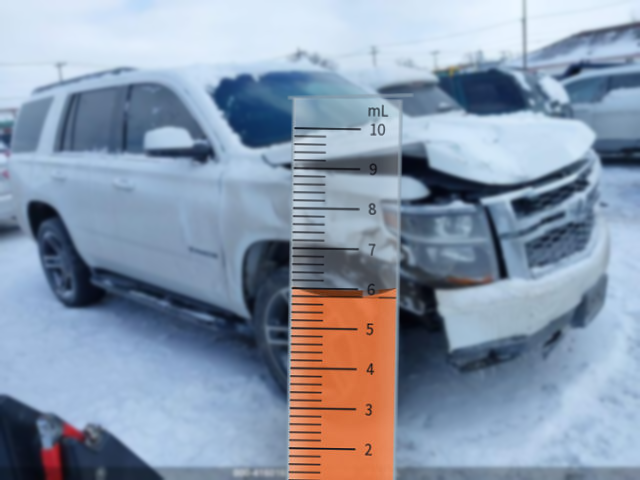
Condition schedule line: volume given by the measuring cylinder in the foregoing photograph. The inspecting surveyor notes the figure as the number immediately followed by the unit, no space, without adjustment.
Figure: 5.8mL
